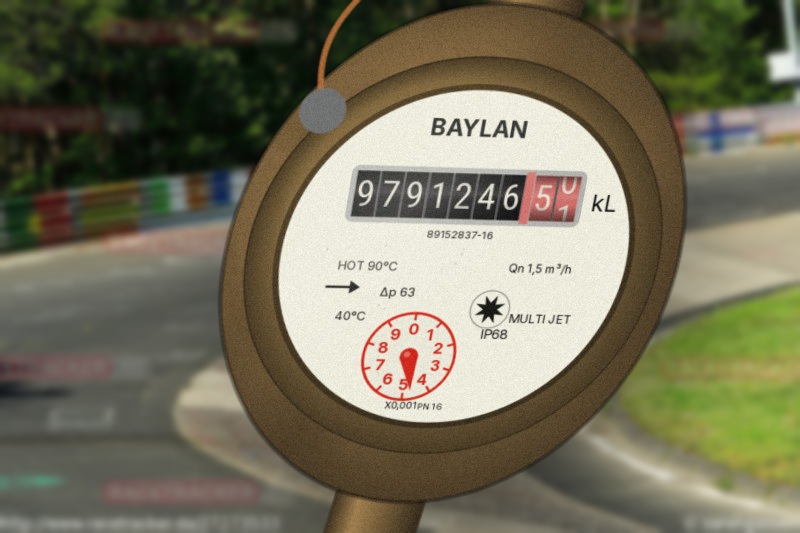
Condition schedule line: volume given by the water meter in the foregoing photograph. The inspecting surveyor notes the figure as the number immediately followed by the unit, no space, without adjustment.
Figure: 9791246.504kL
